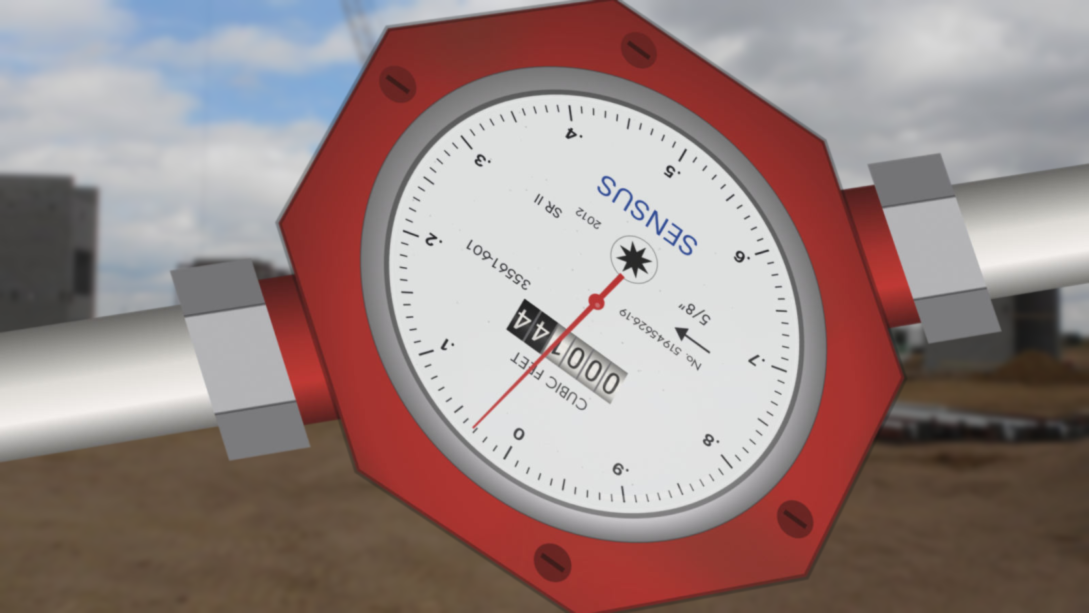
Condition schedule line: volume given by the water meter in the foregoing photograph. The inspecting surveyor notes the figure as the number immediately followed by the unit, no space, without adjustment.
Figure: 144.03ft³
